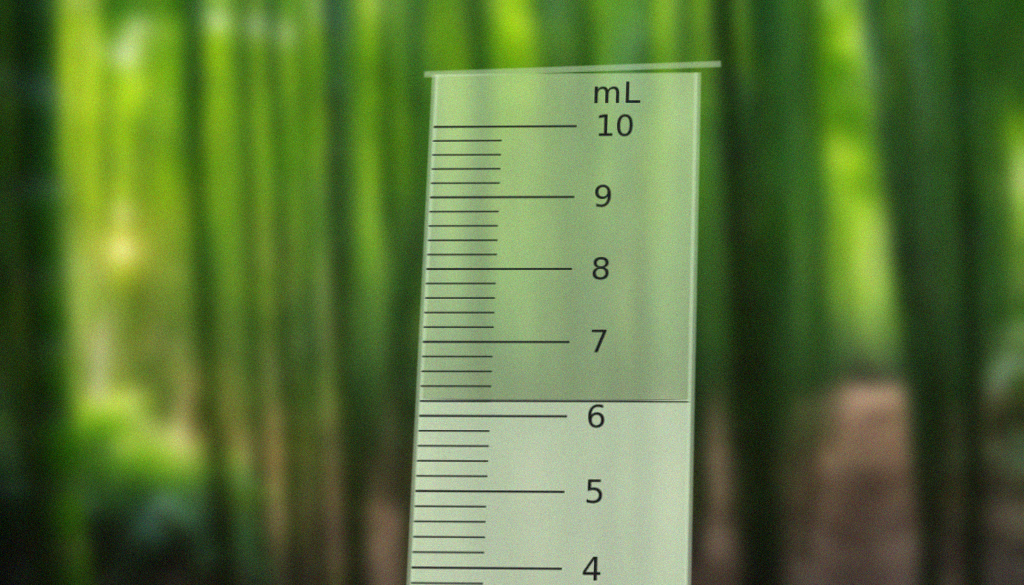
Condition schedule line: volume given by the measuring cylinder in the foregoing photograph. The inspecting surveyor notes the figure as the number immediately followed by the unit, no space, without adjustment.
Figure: 6.2mL
